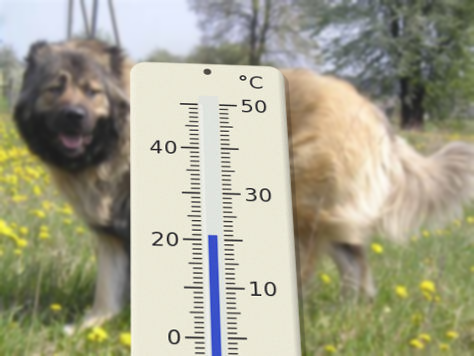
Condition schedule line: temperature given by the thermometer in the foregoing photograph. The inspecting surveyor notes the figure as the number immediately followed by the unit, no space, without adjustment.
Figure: 21°C
